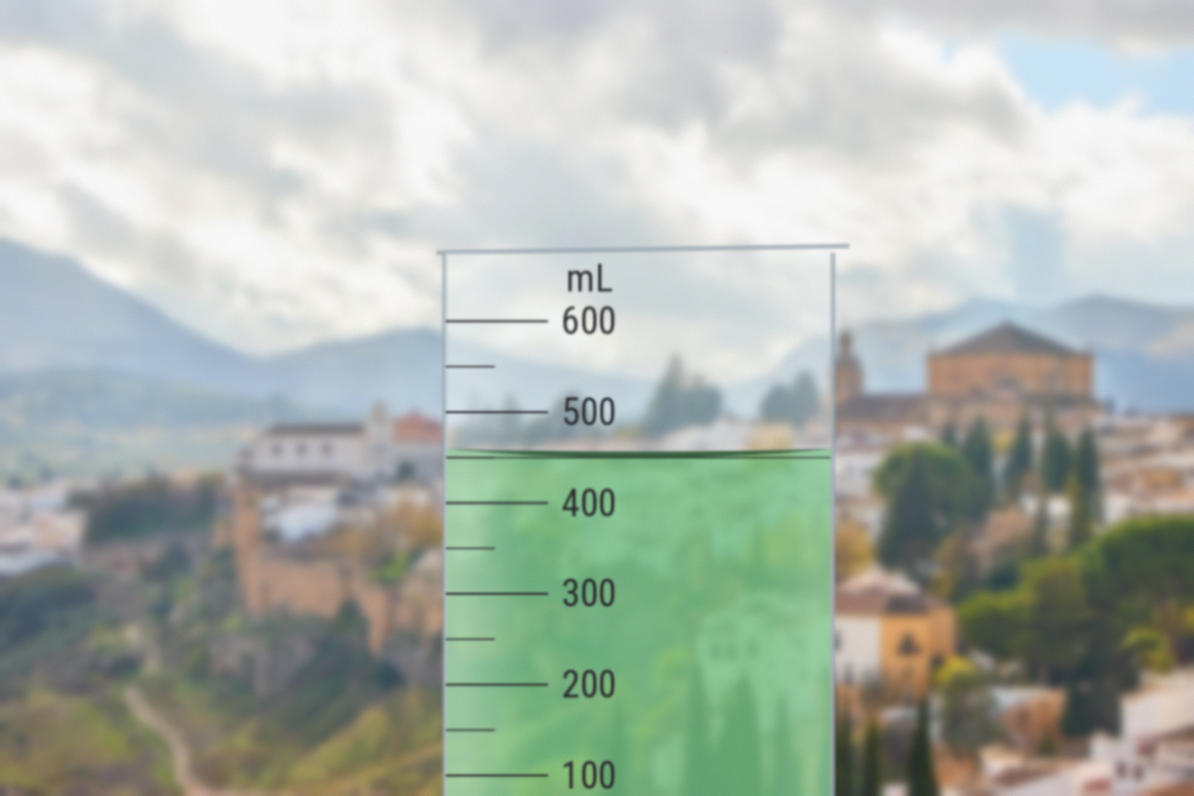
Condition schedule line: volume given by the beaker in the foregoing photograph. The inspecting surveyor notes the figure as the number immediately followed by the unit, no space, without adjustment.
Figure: 450mL
